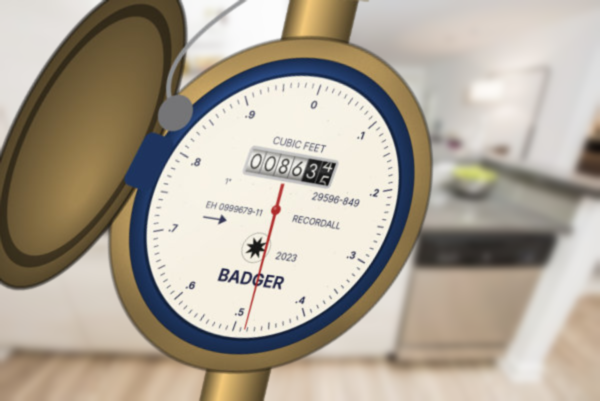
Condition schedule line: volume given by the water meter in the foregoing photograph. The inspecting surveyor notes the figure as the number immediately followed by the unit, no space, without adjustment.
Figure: 8634.48ft³
